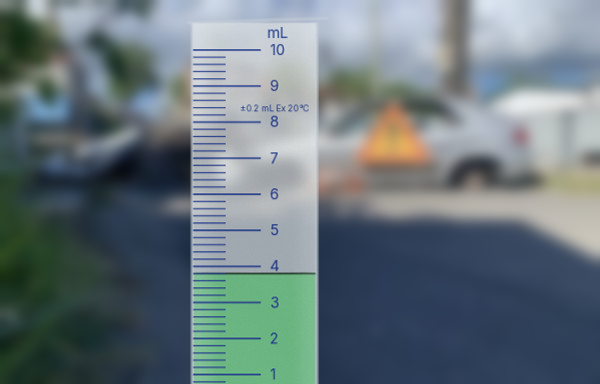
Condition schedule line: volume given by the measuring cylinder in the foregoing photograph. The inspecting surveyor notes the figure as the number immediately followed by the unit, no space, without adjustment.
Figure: 3.8mL
